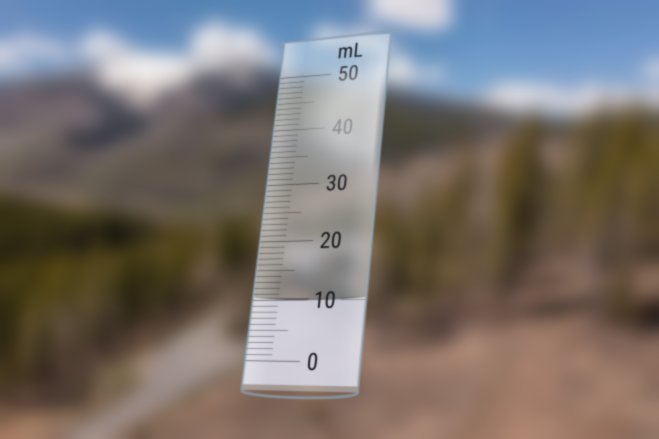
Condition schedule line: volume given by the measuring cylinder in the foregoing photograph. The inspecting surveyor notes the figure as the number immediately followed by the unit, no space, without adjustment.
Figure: 10mL
